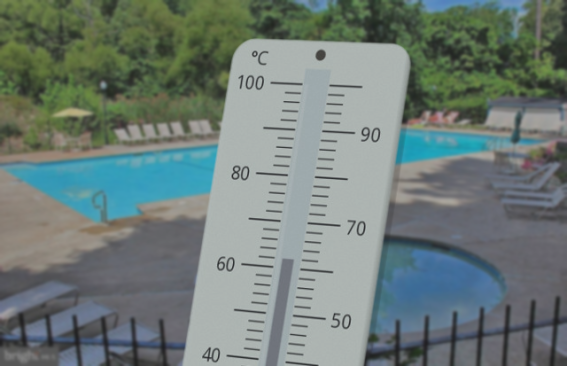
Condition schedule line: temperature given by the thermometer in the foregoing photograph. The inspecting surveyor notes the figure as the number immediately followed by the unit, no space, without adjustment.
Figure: 62°C
